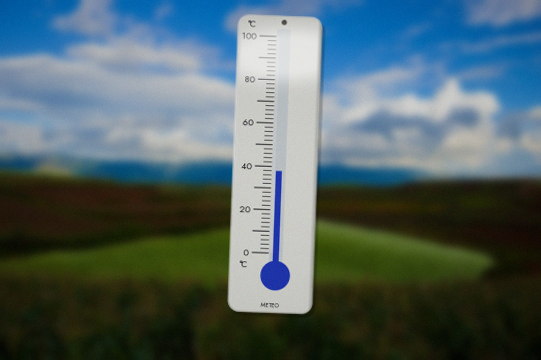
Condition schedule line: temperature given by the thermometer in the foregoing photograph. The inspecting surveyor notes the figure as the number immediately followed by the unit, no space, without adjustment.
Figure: 38°C
